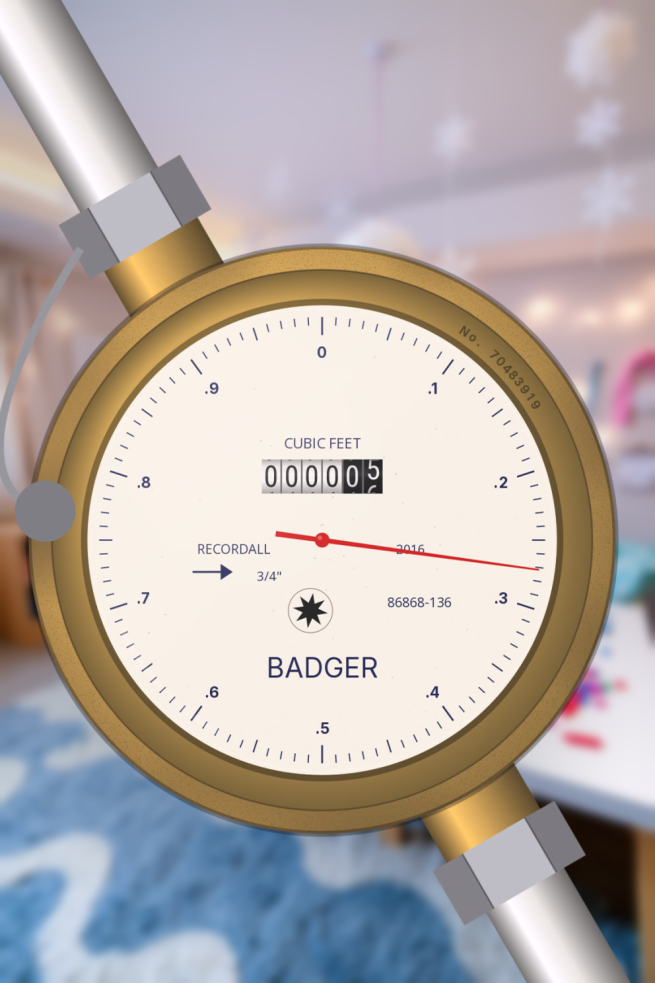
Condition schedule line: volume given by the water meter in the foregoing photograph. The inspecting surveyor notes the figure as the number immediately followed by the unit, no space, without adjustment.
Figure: 5.27ft³
